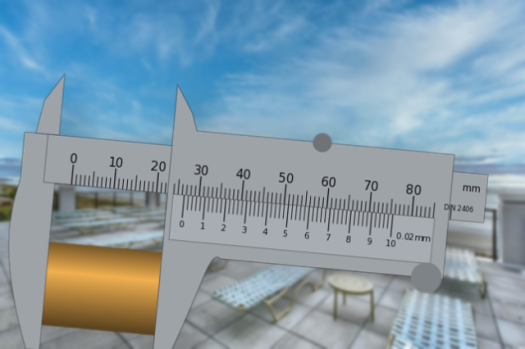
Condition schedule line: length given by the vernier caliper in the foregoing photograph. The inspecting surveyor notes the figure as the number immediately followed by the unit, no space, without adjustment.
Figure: 26.5mm
